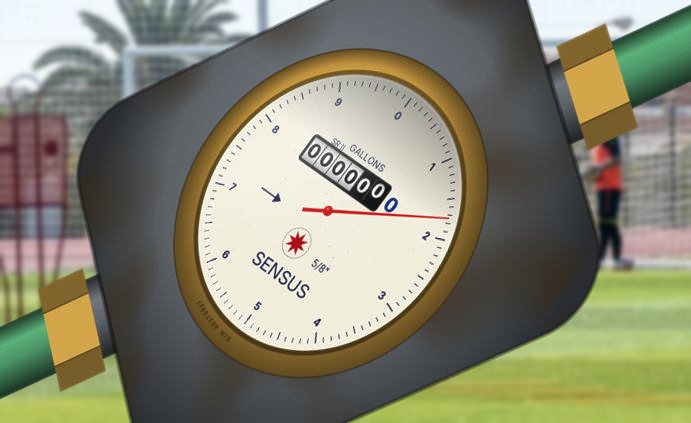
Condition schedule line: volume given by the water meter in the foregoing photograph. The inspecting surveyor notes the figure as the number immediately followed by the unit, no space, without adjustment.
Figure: 1.7gal
